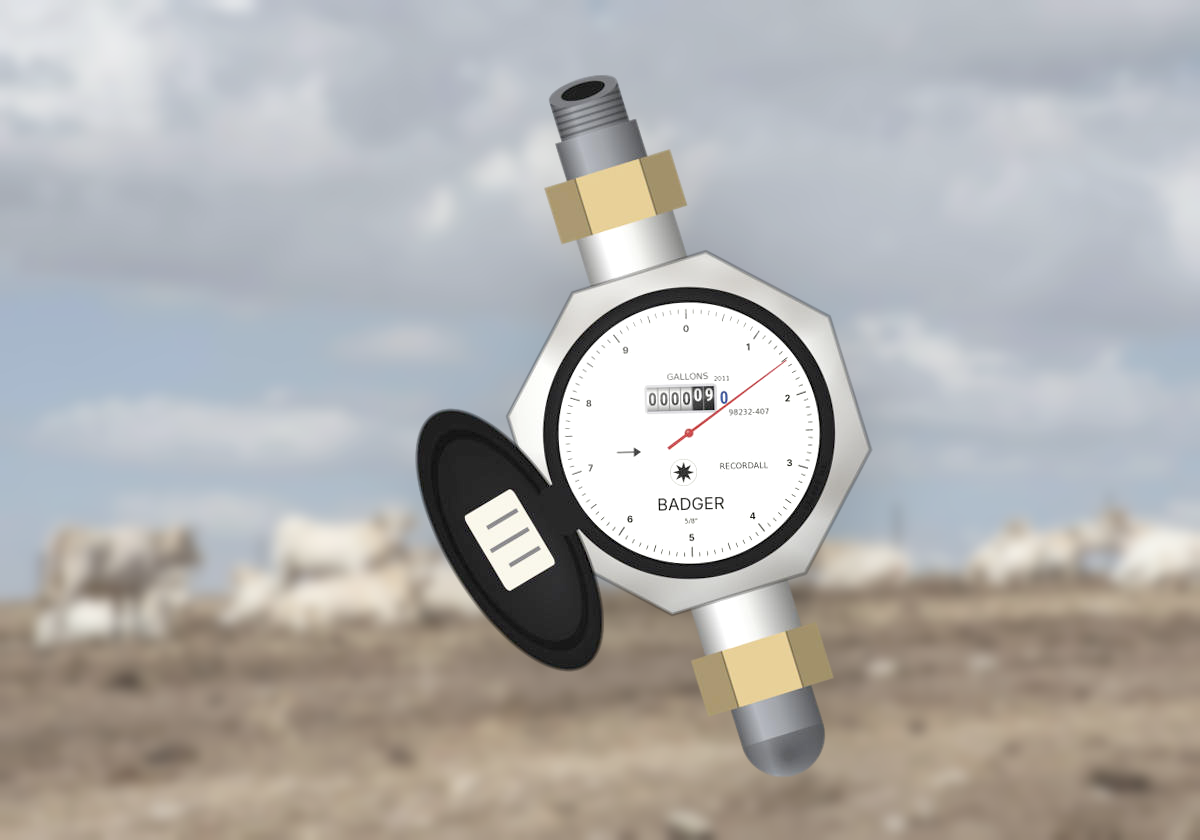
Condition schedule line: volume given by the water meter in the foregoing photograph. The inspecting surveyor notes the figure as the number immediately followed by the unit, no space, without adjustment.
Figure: 91.5gal
